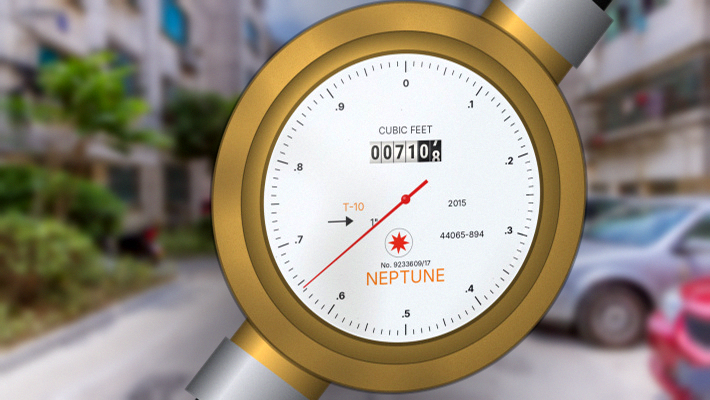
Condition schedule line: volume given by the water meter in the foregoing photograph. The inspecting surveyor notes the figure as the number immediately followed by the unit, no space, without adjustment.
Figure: 7107.64ft³
